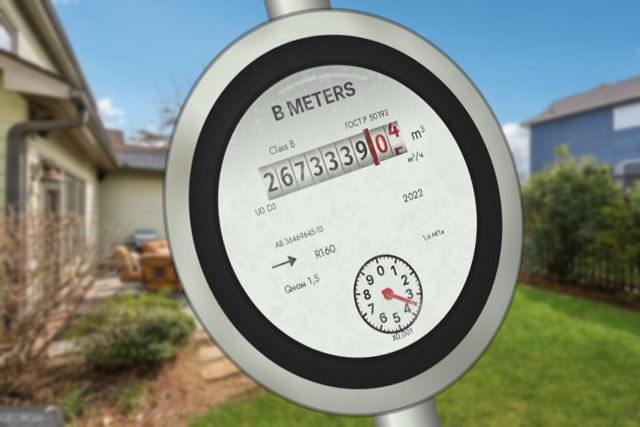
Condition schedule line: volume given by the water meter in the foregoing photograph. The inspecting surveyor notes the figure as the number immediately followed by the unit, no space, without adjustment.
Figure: 2673339.043m³
